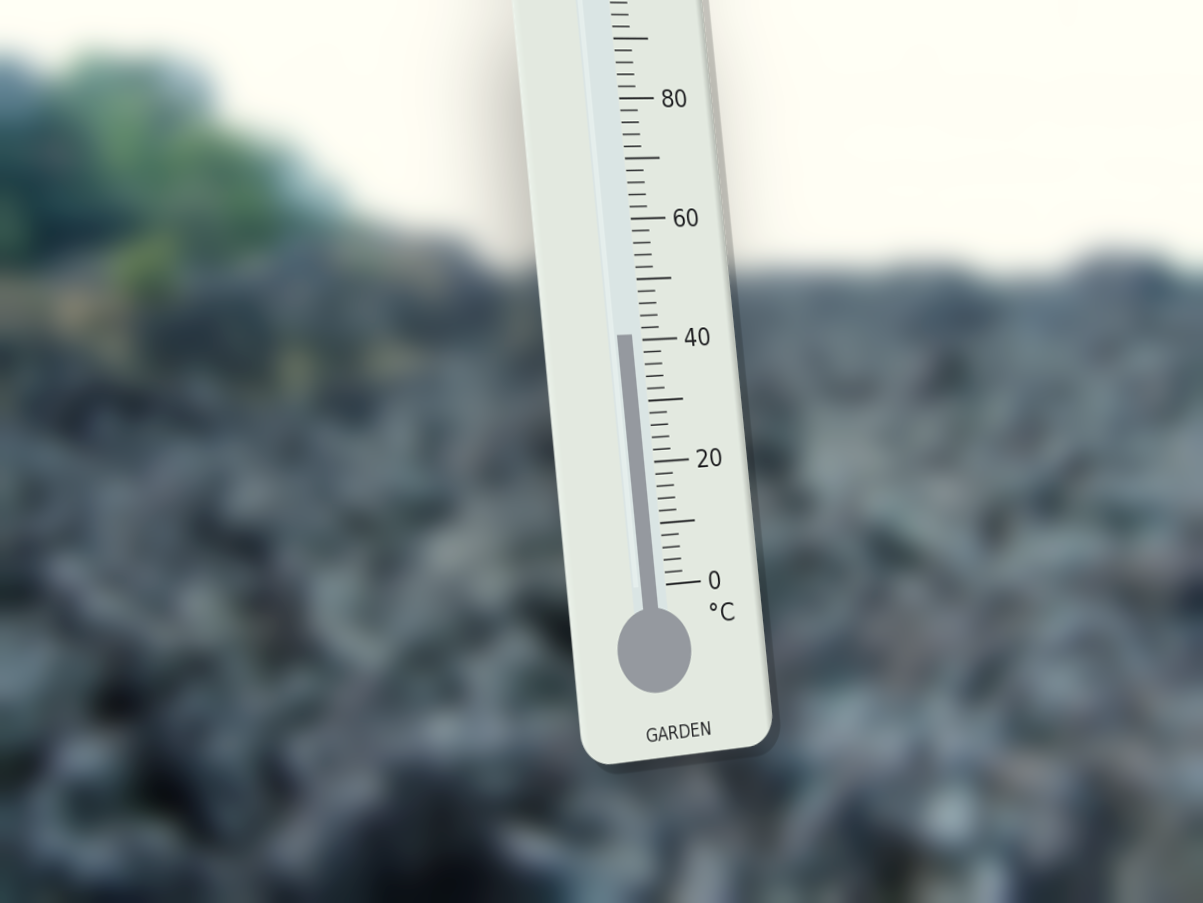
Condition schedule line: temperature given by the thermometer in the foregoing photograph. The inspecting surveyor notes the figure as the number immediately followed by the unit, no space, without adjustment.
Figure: 41°C
